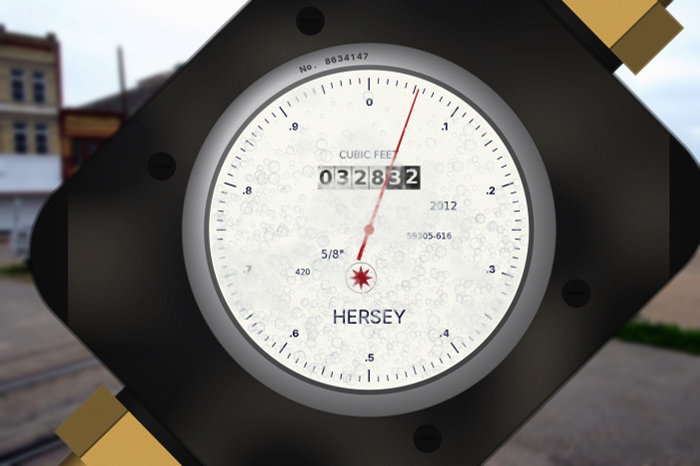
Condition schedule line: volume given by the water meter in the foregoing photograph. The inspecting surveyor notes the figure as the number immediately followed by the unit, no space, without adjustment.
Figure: 32832.05ft³
